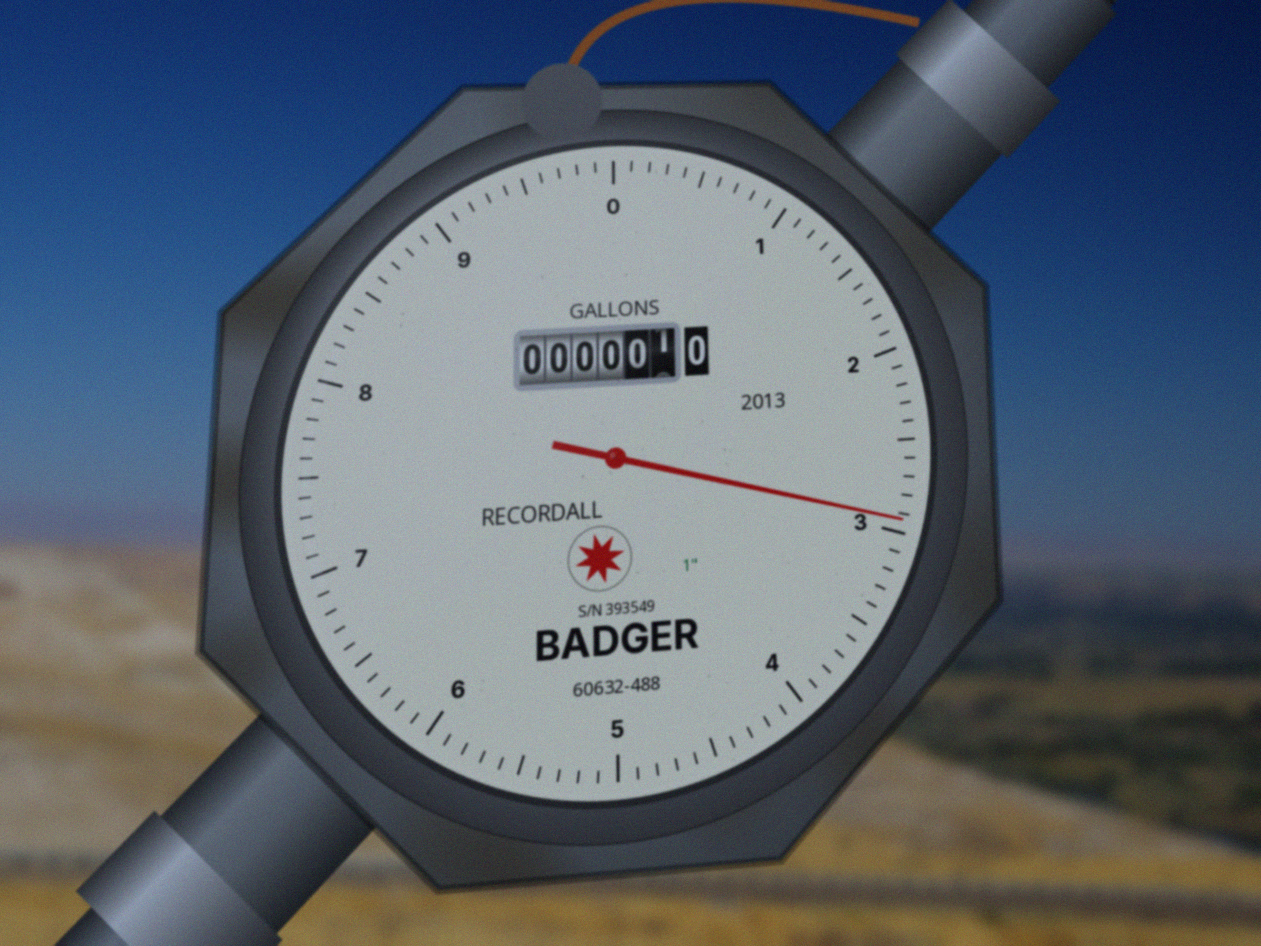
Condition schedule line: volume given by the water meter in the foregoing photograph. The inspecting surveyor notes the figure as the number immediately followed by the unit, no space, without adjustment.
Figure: 12.9gal
